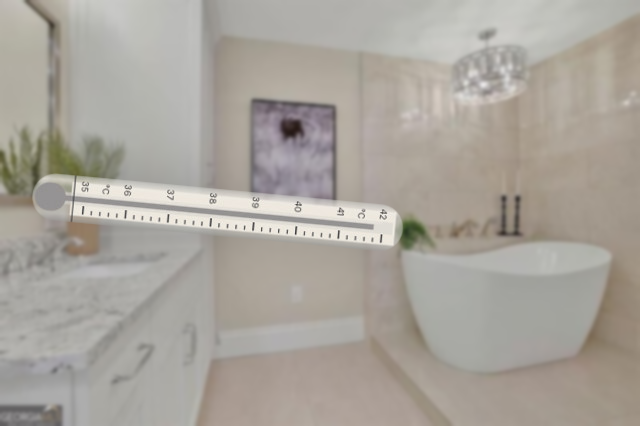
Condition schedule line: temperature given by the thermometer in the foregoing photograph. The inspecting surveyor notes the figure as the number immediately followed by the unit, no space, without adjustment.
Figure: 41.8°C
